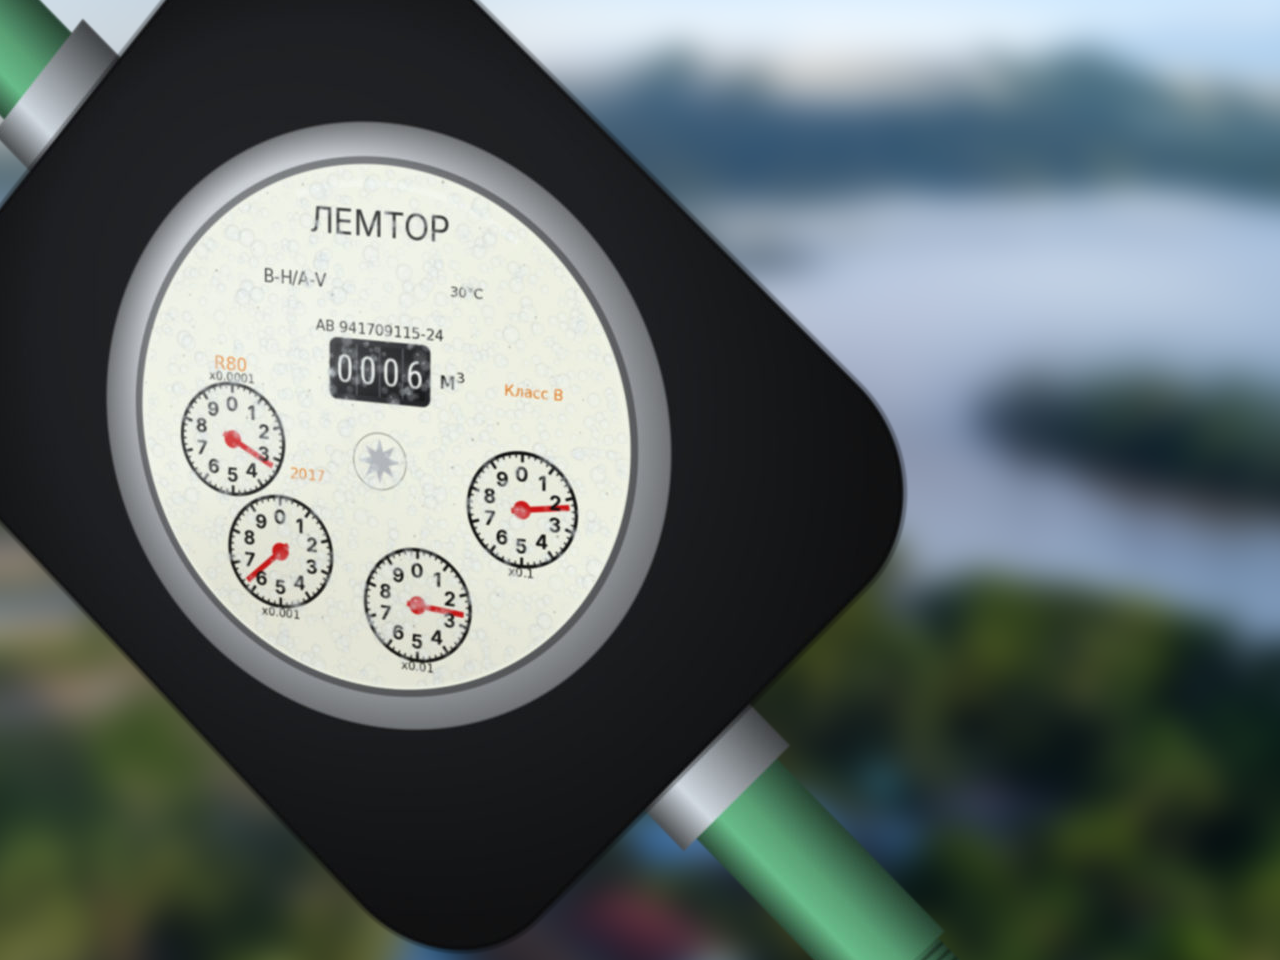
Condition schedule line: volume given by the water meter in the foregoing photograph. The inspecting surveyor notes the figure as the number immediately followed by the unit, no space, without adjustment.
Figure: 6.2263m³
